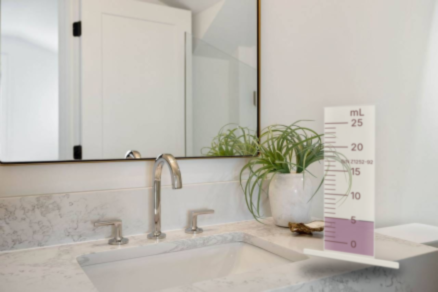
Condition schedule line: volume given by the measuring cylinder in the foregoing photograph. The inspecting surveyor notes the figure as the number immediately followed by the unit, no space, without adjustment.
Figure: 5mL
